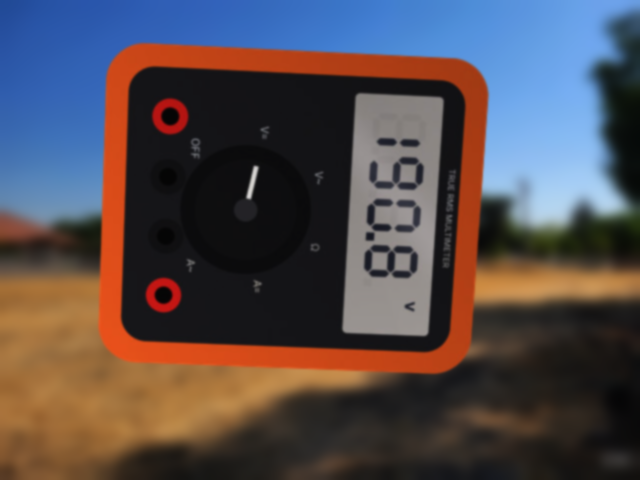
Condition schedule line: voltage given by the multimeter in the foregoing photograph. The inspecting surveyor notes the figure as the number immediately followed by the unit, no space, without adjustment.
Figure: 190.8V
